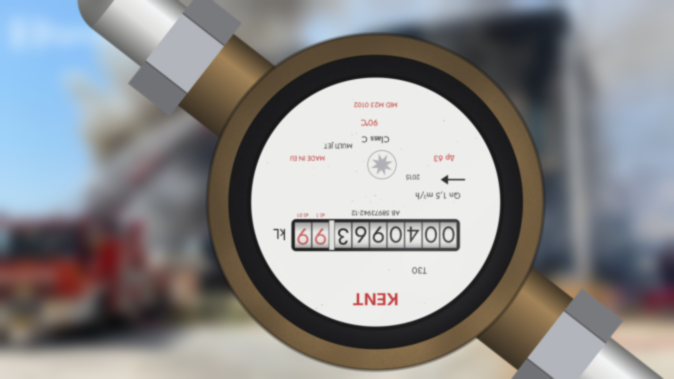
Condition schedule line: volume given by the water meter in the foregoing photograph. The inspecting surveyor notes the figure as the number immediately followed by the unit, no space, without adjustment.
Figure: 40963.99kL
